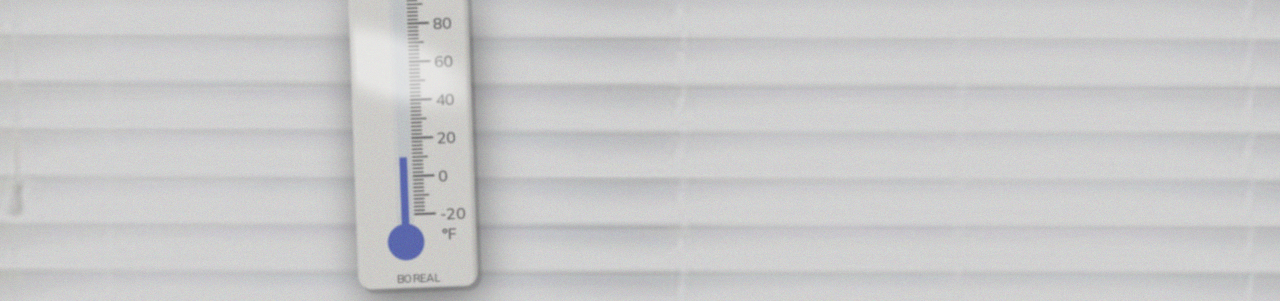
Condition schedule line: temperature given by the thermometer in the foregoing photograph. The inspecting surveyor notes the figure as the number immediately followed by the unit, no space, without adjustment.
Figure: 10°F
